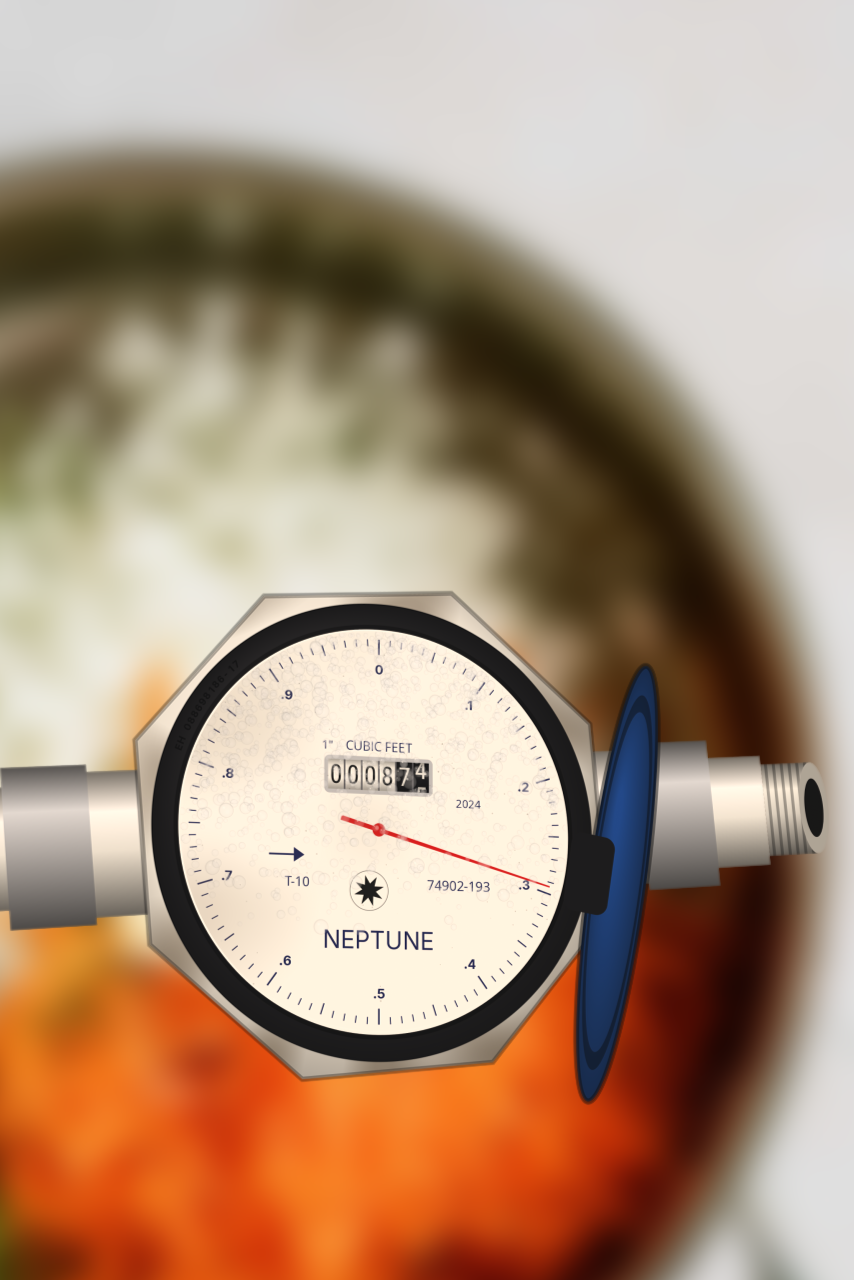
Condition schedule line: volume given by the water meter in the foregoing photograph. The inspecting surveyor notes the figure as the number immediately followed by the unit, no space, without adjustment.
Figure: 874.29ft³
